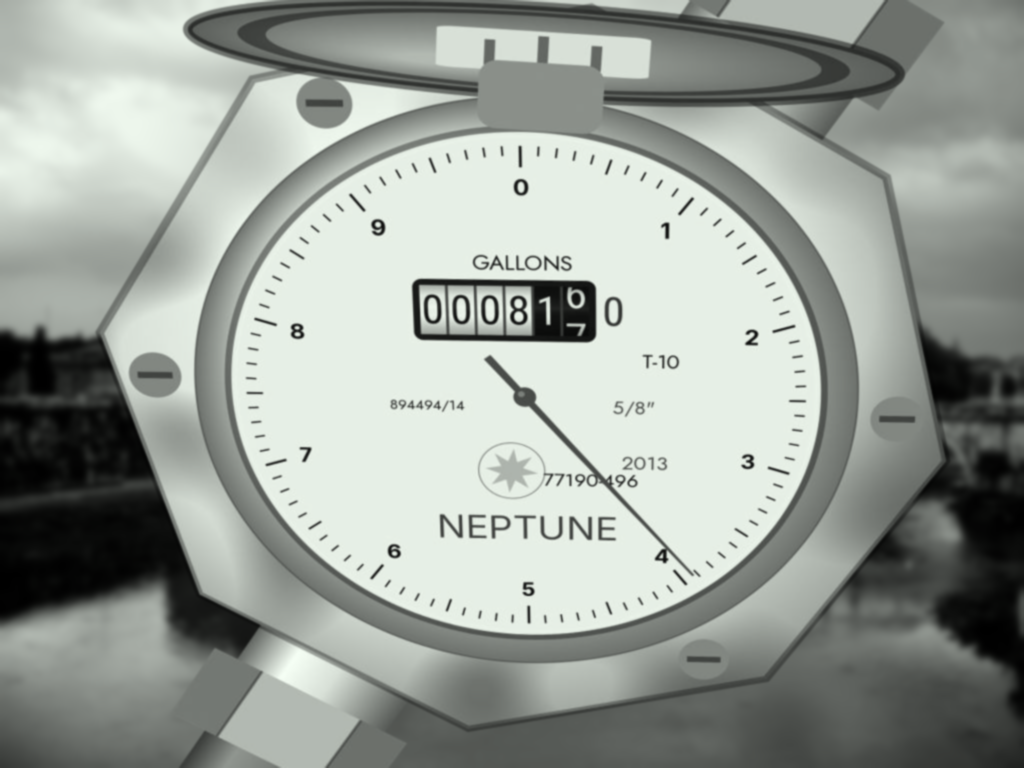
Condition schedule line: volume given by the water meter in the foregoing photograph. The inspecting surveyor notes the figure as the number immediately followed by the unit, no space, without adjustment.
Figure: 8163.9gal
